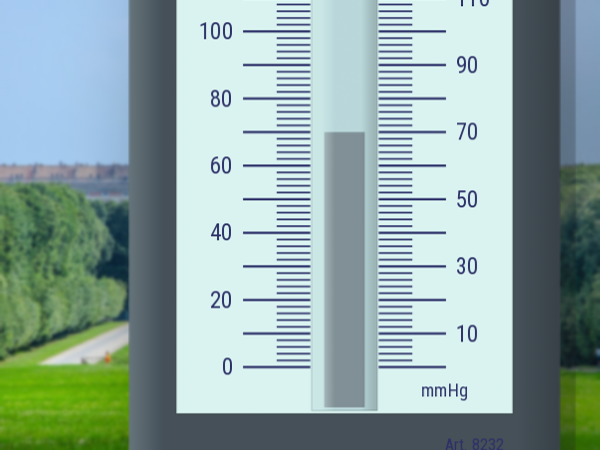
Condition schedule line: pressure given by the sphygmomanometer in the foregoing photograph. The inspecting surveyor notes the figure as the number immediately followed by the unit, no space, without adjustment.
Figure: 70mmHg
